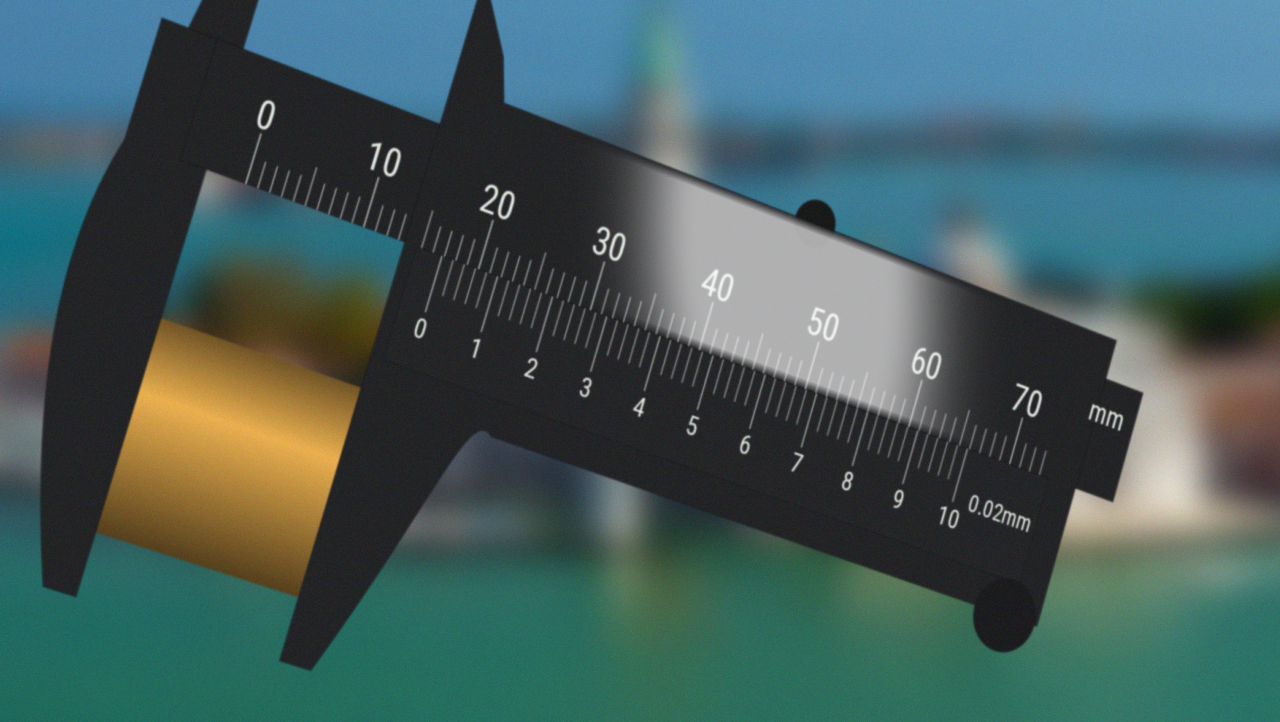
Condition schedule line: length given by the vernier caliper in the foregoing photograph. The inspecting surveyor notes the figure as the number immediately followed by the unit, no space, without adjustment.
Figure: 16.8mm
